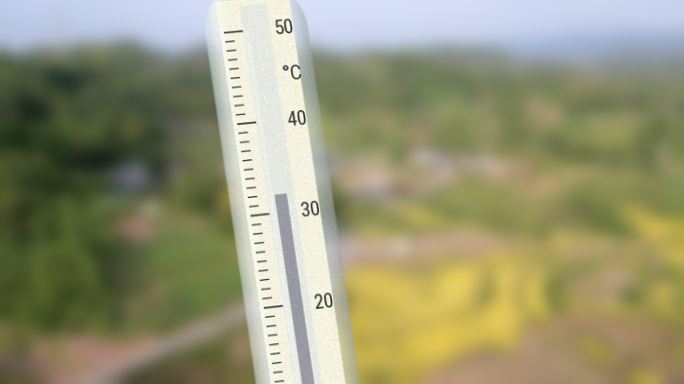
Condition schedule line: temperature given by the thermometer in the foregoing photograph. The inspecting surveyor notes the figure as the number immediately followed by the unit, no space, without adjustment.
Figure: 32°C
